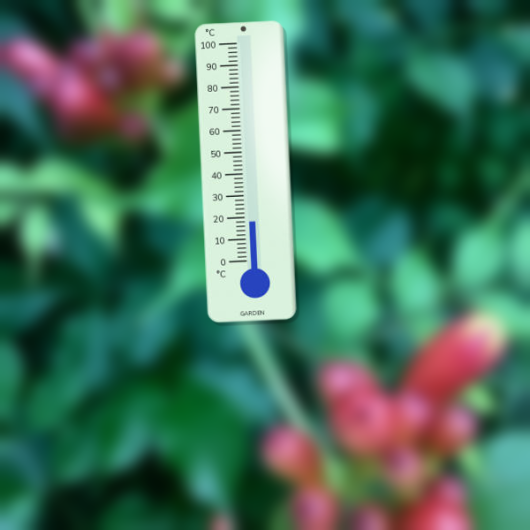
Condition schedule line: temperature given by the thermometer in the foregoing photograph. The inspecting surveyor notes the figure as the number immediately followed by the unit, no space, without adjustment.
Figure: 18°C
